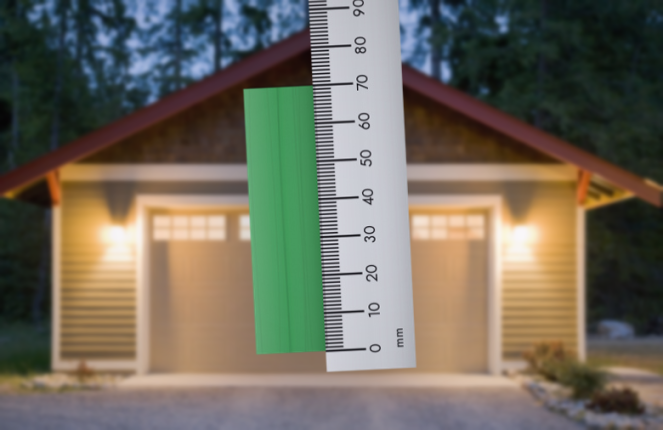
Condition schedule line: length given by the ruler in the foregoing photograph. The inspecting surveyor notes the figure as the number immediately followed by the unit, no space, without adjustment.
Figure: 70mm
